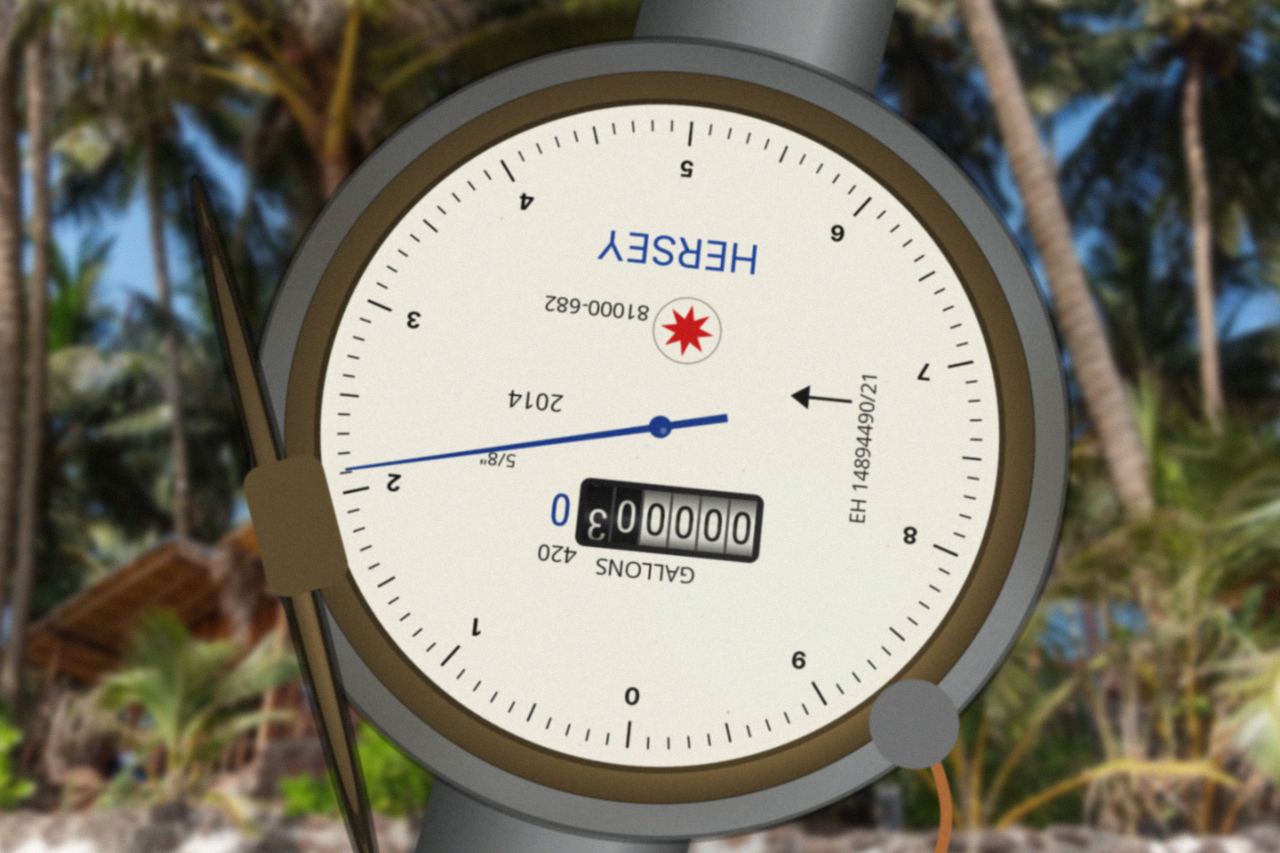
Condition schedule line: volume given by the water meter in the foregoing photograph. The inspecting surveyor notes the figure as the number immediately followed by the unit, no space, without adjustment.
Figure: 32.1gal
